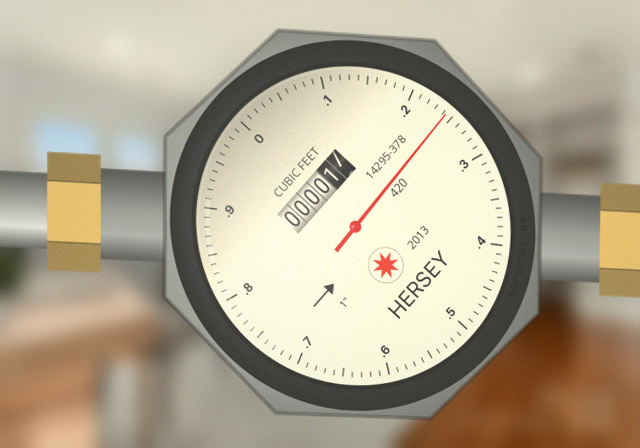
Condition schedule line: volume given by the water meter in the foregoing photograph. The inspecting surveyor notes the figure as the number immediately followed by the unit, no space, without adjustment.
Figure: 17.24ft³
